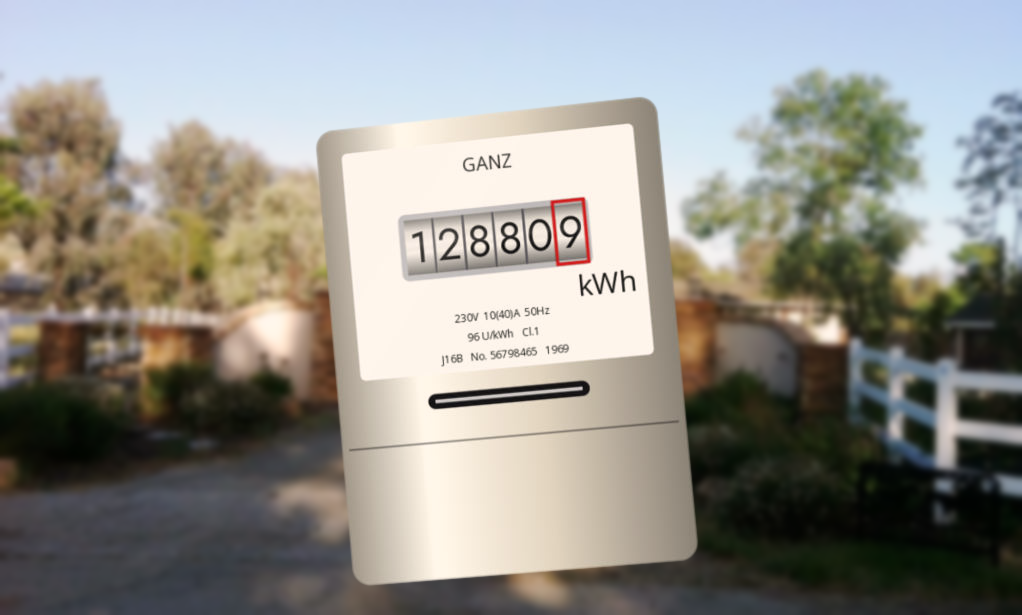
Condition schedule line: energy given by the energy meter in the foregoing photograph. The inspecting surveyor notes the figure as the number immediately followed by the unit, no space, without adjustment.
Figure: 12880.9kWh
